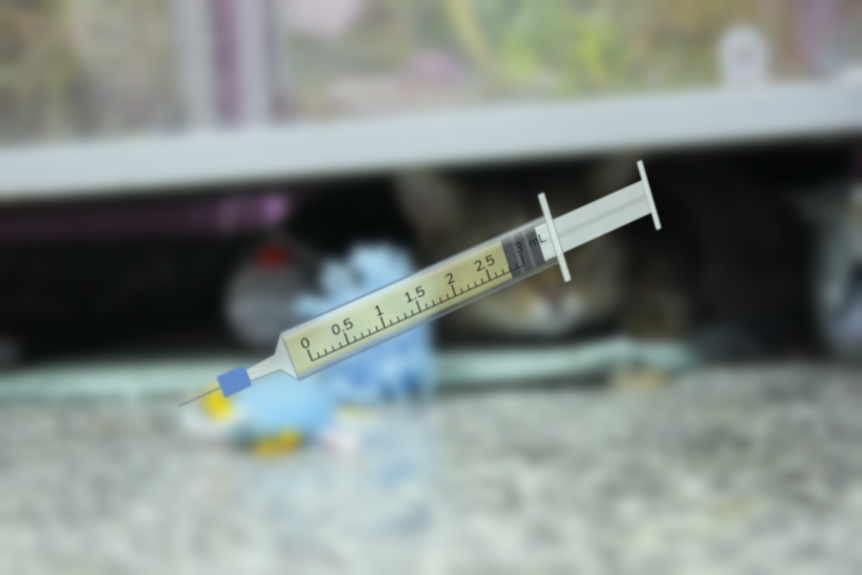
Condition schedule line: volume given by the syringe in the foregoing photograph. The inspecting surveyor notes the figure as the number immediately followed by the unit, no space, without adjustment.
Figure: 2.8mL
